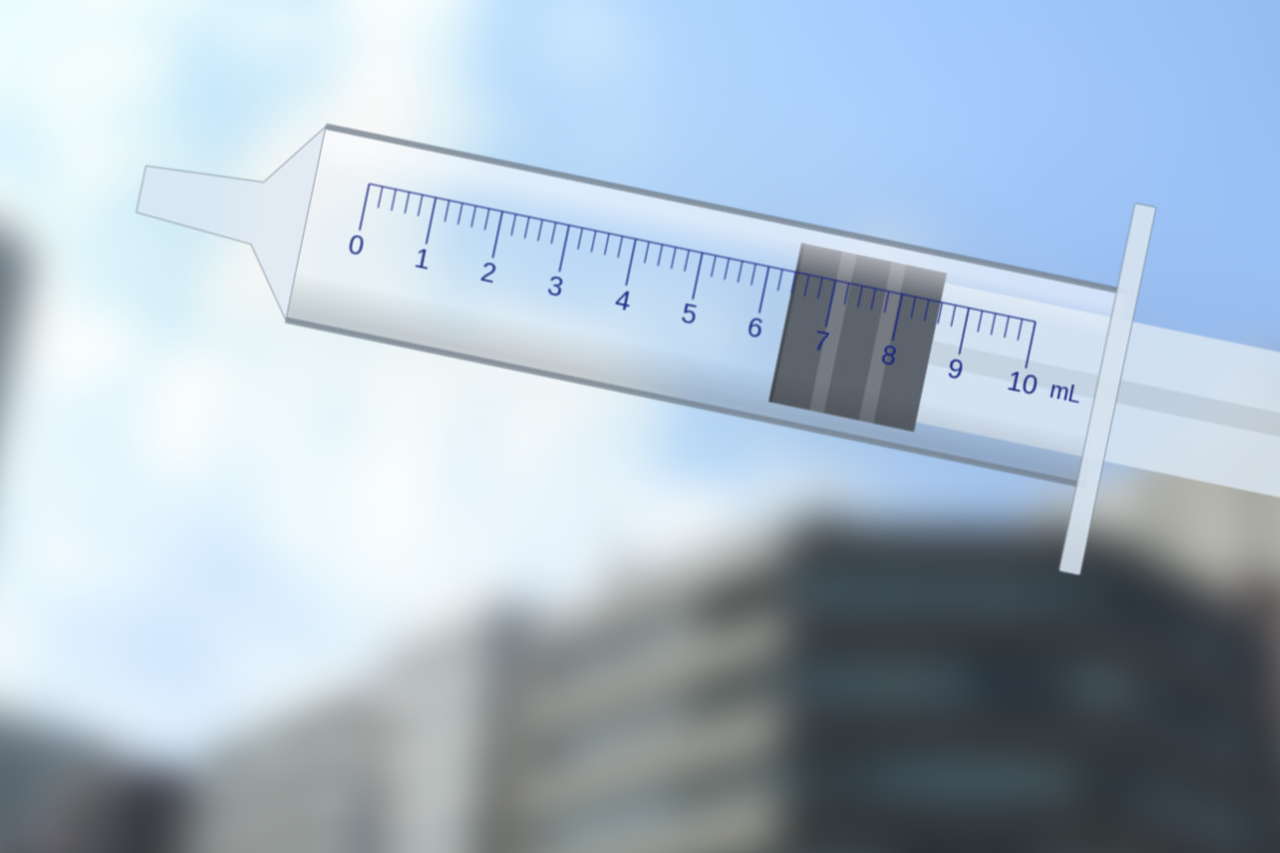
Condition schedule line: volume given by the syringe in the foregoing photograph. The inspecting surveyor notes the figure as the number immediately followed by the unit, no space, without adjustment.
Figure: 6.4mL
